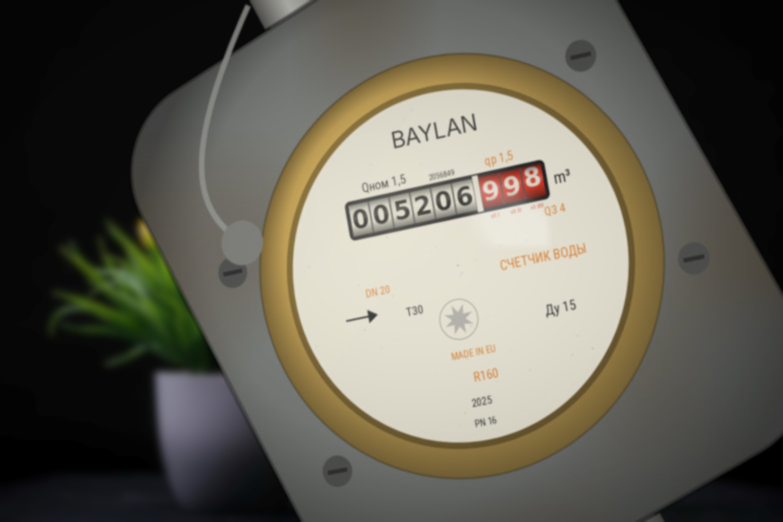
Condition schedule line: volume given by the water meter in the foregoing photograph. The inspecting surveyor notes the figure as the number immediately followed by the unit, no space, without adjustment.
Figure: 5206.998m³
